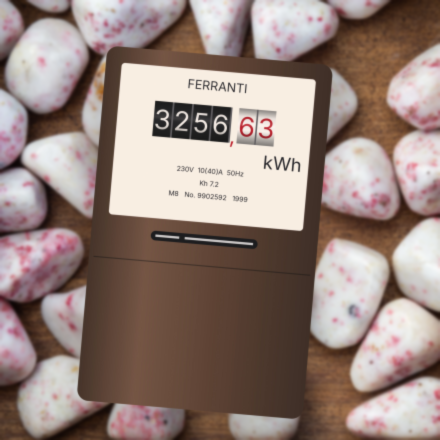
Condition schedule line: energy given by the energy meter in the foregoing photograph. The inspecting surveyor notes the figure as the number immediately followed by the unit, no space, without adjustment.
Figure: 3256.63kWh
